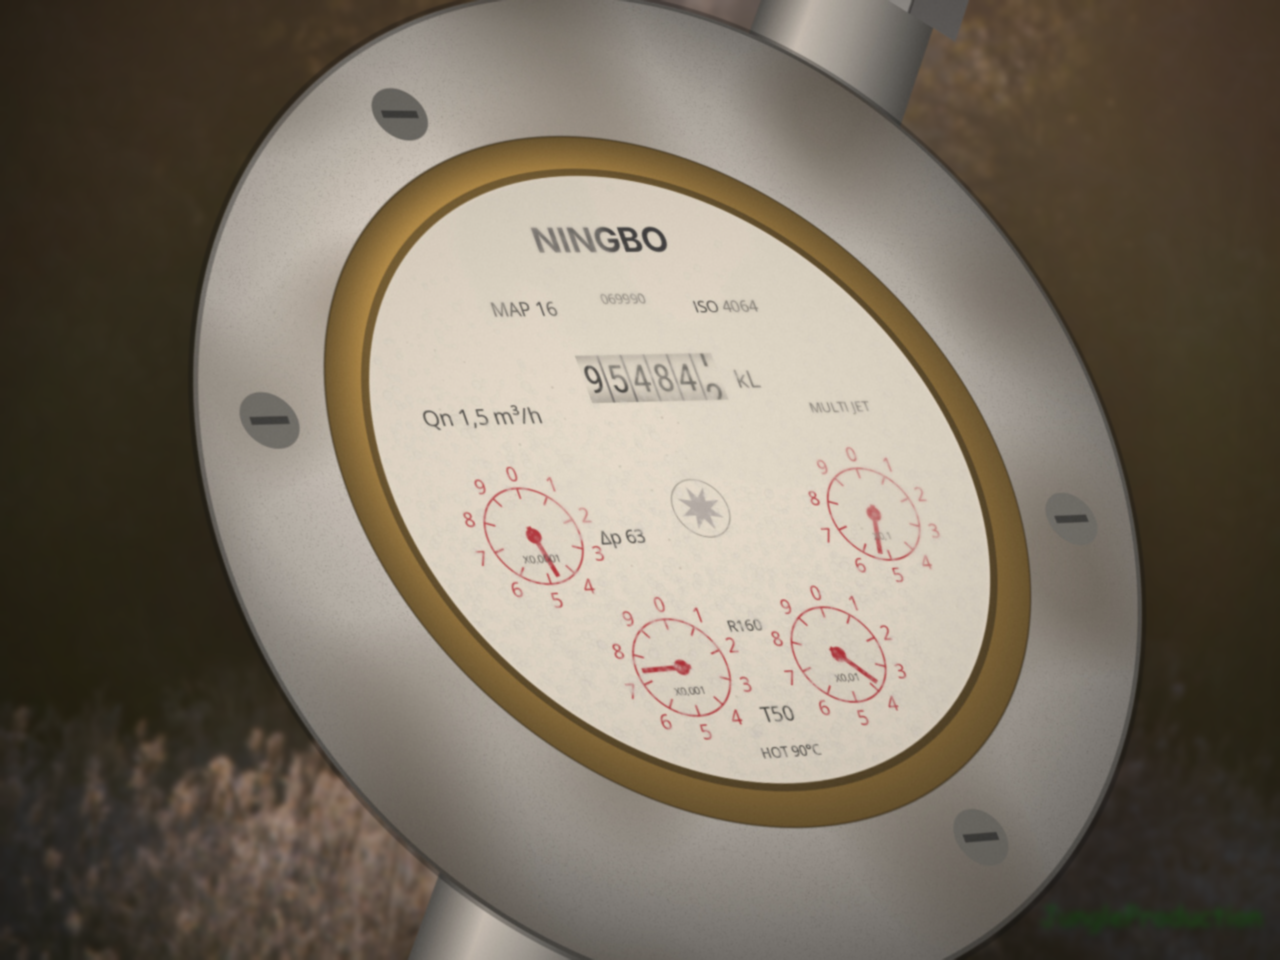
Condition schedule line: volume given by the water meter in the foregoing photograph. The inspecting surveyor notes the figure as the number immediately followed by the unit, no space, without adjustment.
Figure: 954841.5374kL
